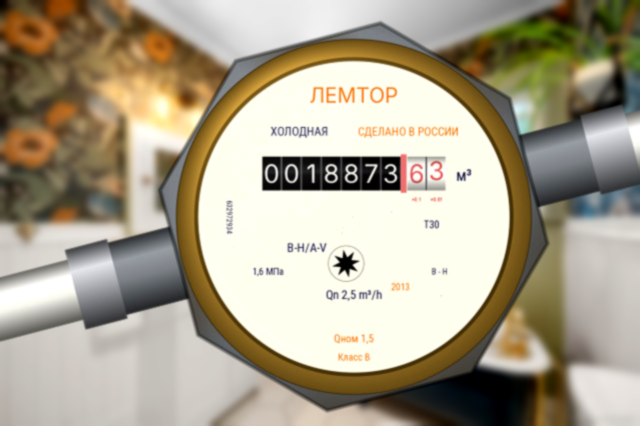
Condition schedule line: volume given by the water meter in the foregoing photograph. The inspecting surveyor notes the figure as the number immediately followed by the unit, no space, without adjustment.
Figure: 18873.63m³
